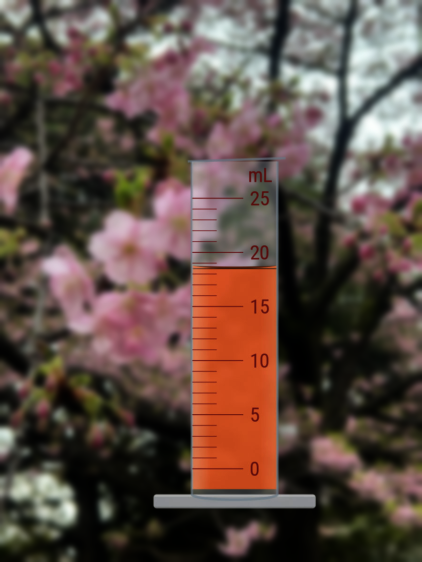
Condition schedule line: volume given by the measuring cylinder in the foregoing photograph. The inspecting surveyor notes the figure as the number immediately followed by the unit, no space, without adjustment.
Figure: 18.5mL
